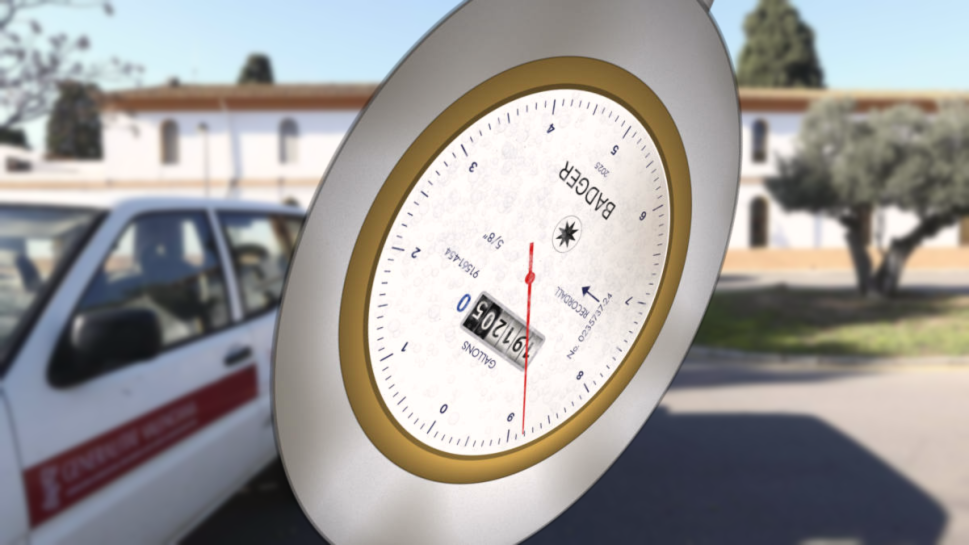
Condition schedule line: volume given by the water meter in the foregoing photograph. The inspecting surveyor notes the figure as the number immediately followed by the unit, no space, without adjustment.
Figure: 1912048.8gal
